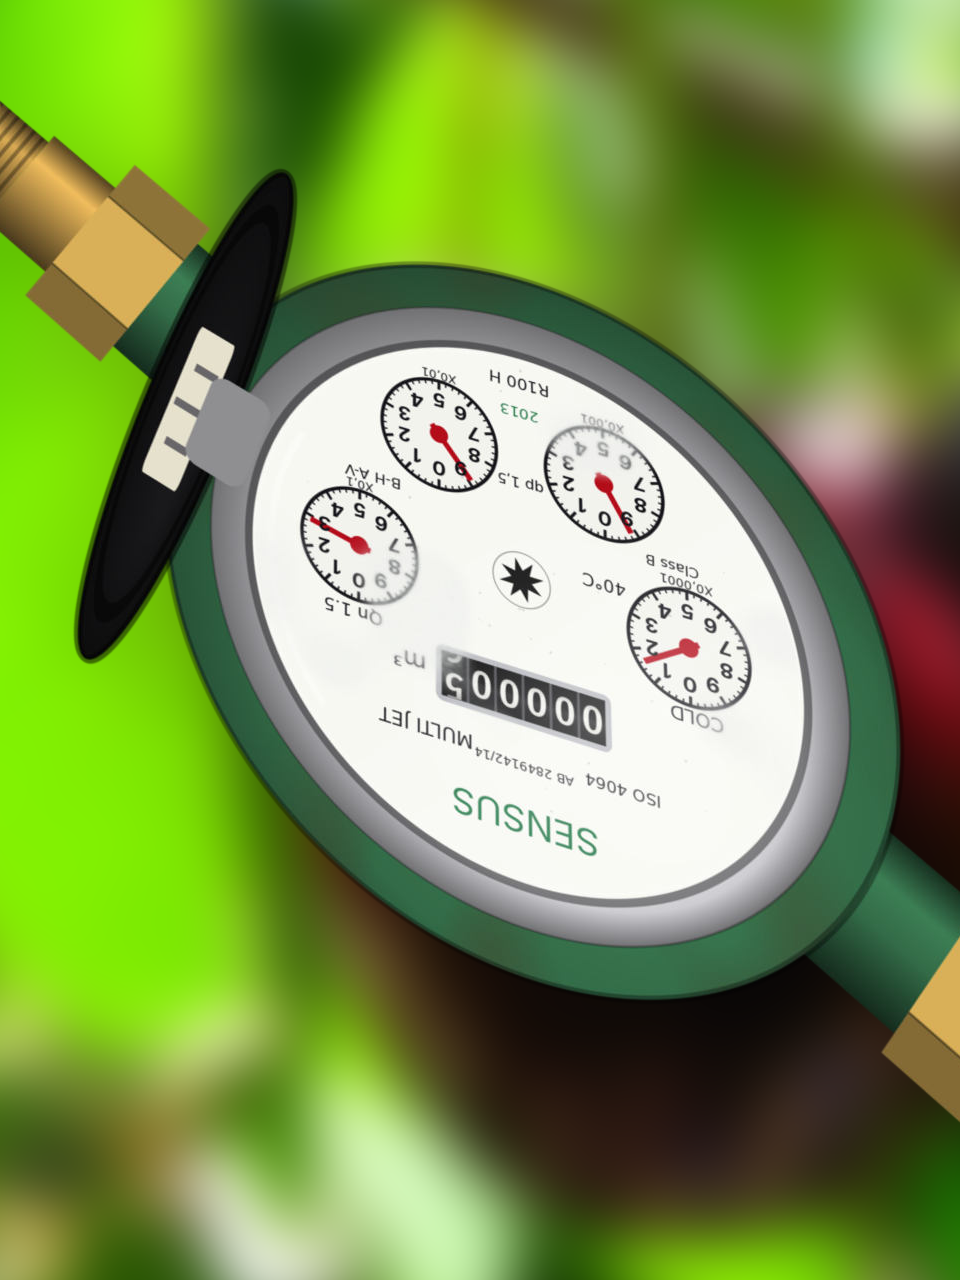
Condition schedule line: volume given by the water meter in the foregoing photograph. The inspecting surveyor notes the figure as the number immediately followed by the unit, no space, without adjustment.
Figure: 5.2891m³
